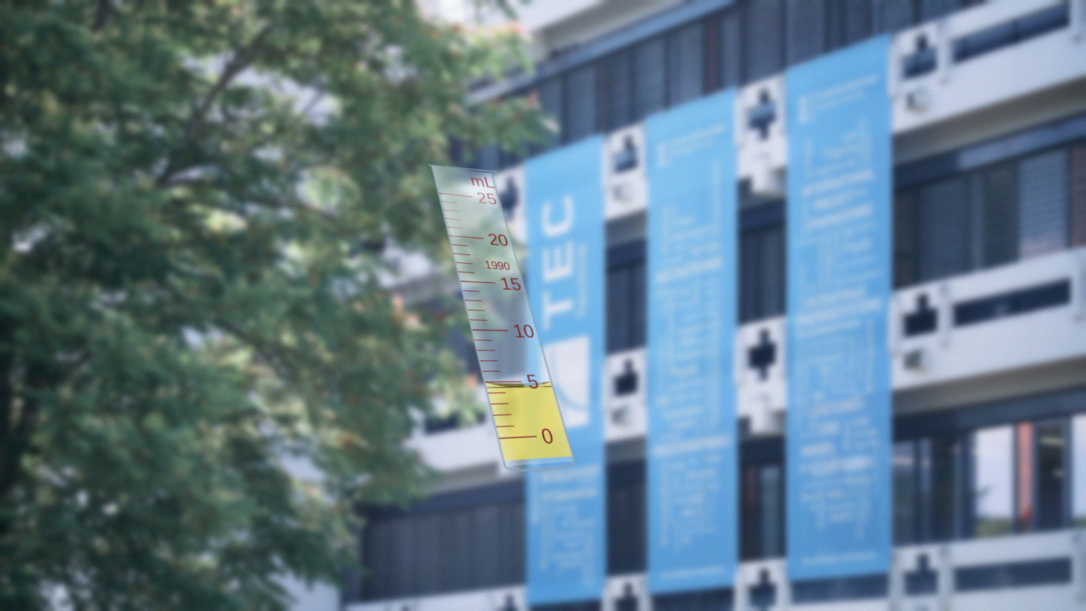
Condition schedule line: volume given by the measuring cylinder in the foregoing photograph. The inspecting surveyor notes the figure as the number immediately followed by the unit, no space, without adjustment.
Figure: 4.5mL
